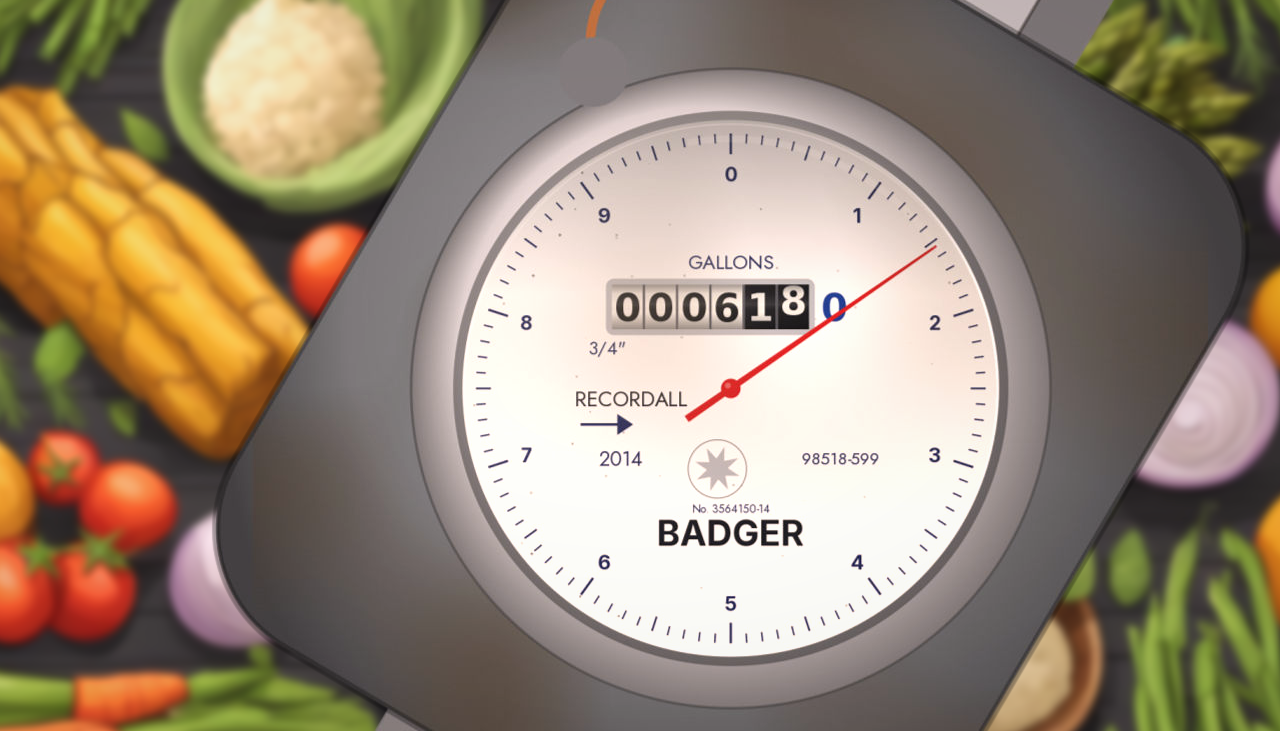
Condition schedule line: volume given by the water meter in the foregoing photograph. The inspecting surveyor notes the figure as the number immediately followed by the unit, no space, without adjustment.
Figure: 6181.5gal
